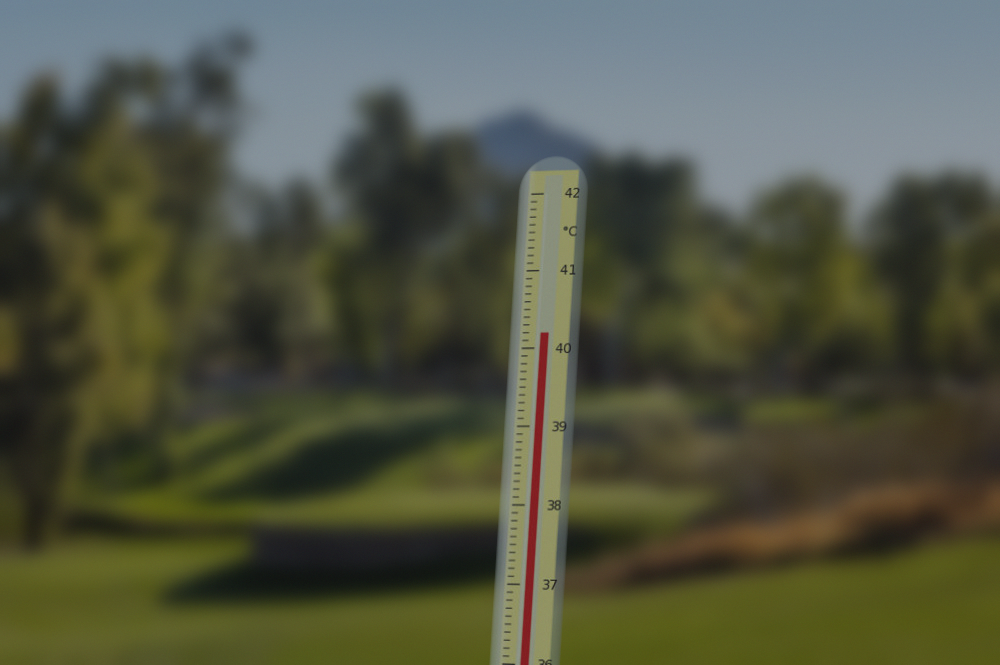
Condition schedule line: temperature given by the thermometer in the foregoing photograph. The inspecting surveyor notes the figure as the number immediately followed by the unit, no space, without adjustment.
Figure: 40.2°C
